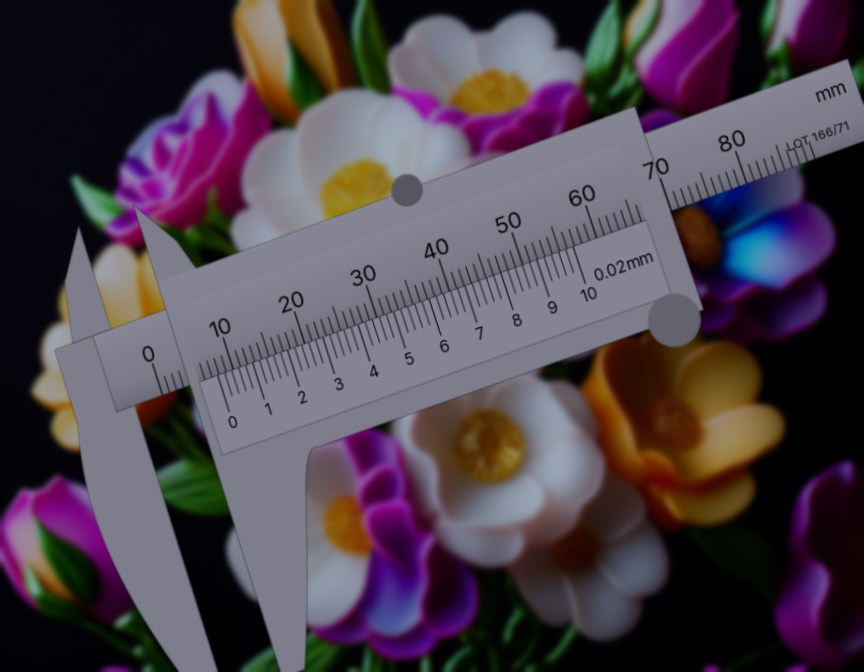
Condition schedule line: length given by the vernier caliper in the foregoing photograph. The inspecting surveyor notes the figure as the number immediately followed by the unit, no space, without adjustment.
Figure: 7.8mm
